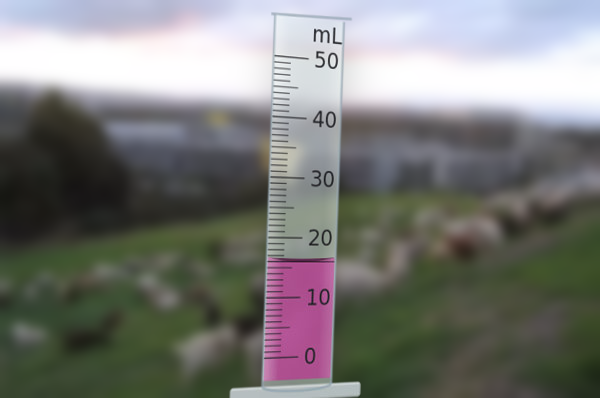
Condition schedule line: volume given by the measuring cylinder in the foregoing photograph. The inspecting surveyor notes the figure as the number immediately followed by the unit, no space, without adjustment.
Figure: 16mL
